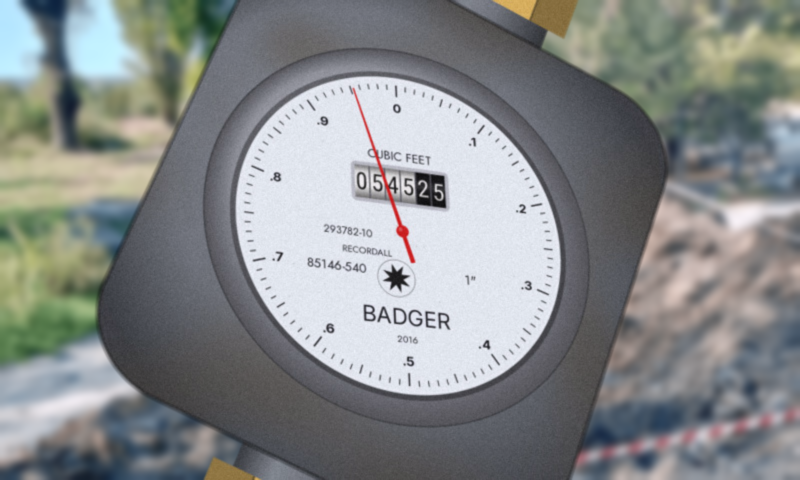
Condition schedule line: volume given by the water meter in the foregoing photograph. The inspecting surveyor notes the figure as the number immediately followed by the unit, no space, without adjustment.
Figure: 54524.95ft³
